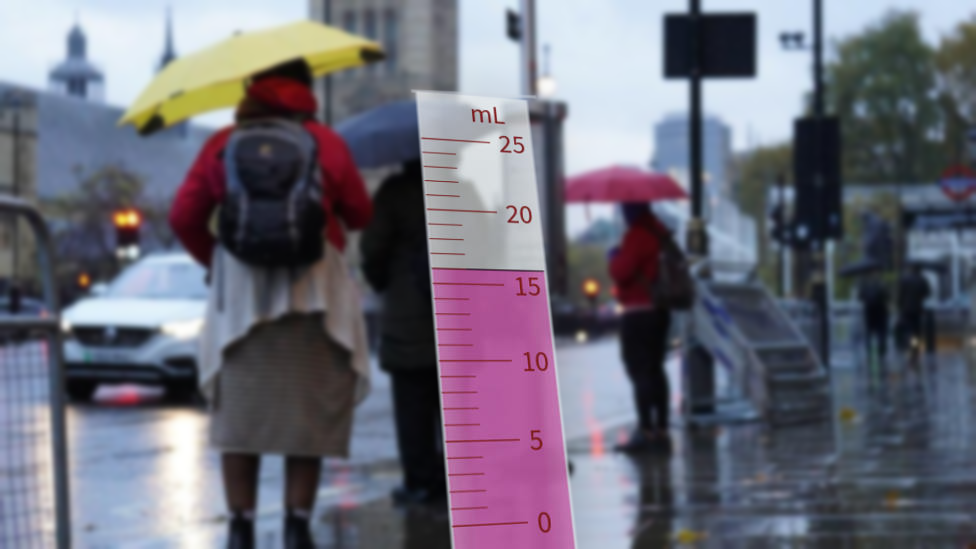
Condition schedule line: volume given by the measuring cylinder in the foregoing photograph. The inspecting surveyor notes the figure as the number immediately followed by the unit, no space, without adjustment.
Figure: 16mL
